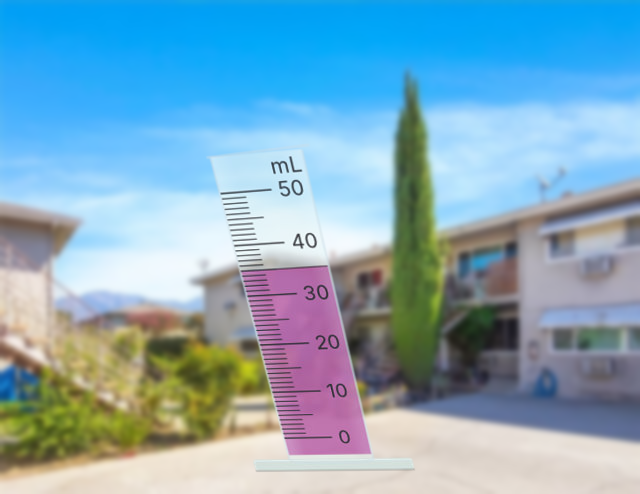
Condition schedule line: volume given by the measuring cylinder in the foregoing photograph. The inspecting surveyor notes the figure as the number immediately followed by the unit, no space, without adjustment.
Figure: 35mL
